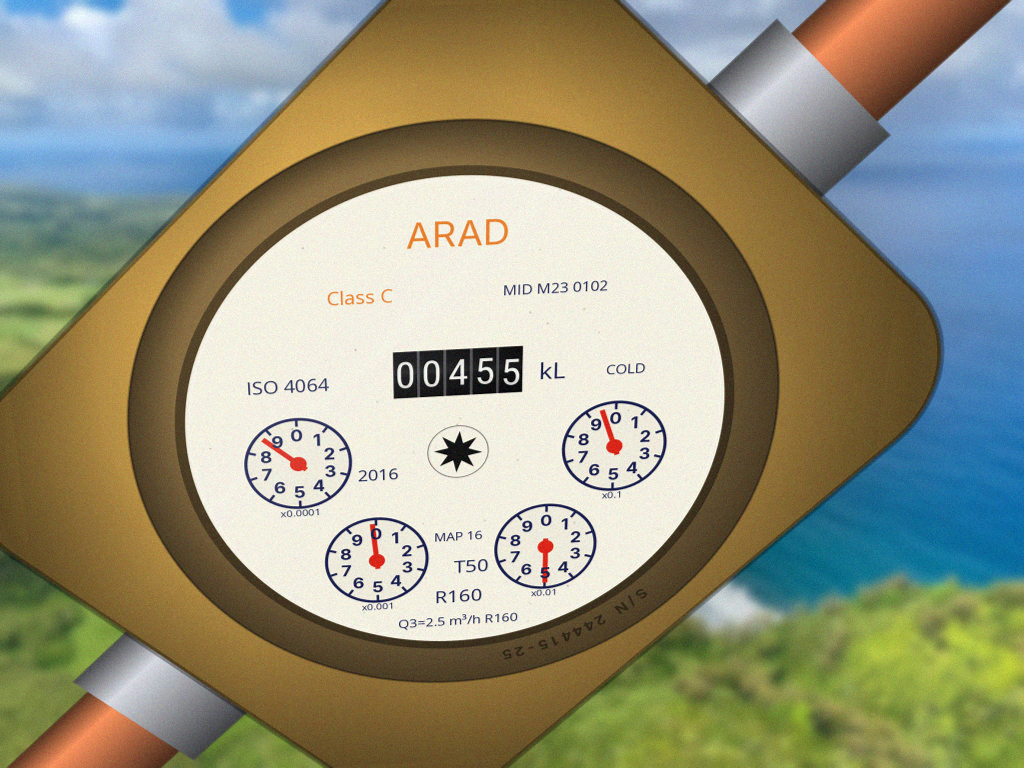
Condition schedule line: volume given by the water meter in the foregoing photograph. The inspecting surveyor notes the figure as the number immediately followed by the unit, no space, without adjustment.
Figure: 454.9498kL
